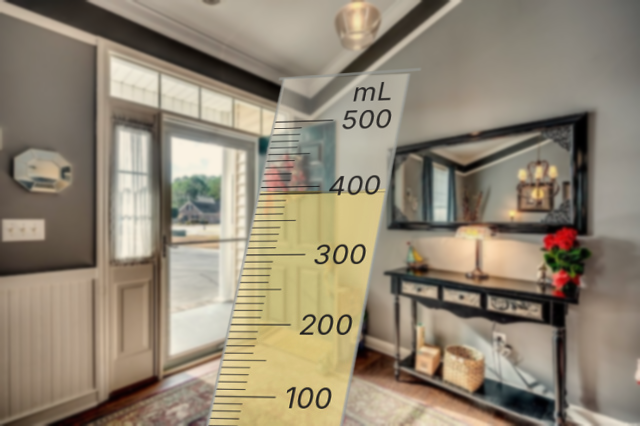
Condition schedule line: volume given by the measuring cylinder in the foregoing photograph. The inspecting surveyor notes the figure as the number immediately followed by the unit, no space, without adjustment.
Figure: 390mL
